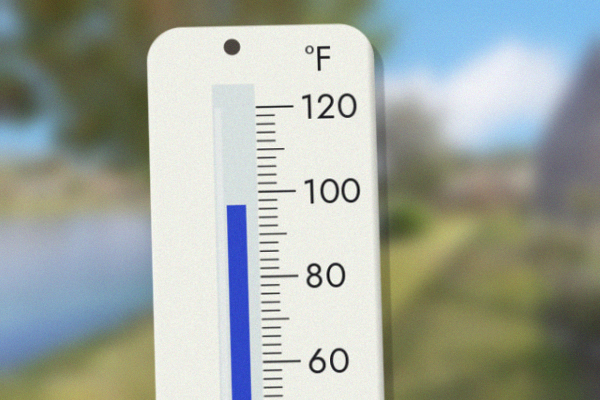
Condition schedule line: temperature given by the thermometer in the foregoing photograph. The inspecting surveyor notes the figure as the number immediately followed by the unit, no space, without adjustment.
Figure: 97°F
